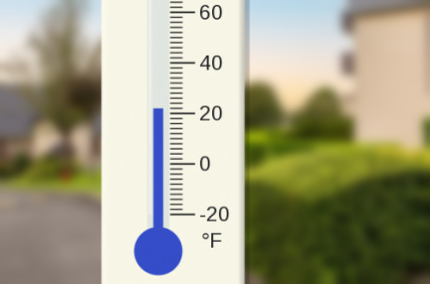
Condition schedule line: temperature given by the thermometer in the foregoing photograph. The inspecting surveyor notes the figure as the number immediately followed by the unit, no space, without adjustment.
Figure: 22°F
